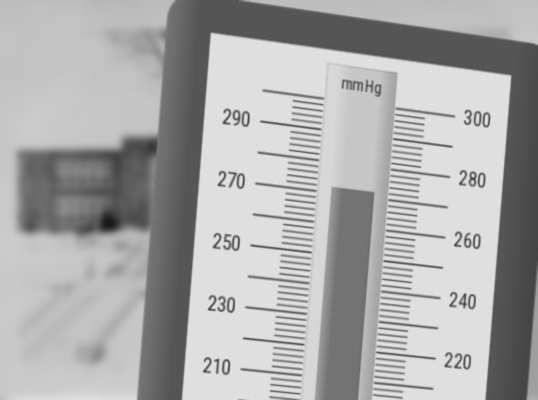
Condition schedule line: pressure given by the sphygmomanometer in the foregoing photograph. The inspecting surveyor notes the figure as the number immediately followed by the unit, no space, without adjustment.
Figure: 272mmHg
